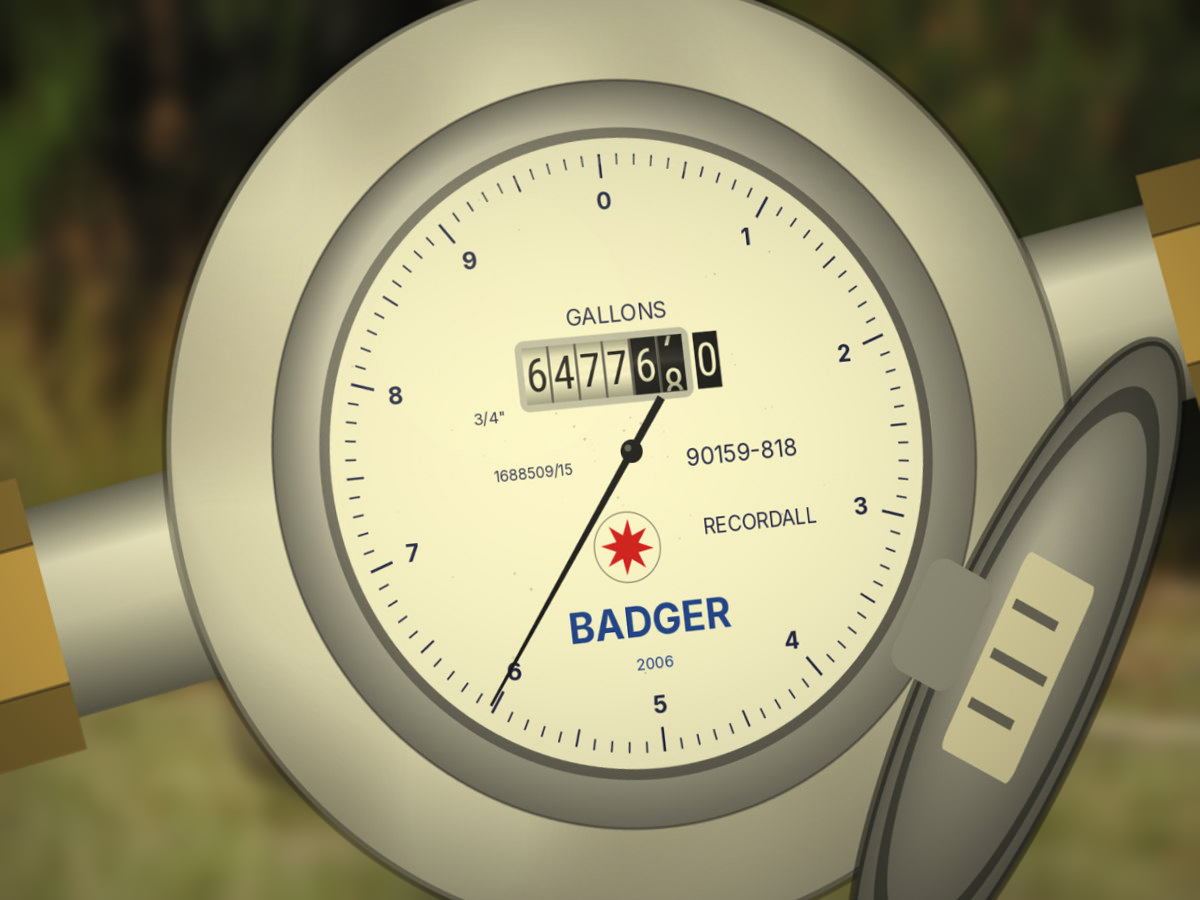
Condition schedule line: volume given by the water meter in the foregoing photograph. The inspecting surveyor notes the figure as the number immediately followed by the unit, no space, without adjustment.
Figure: 6477676.0gal
